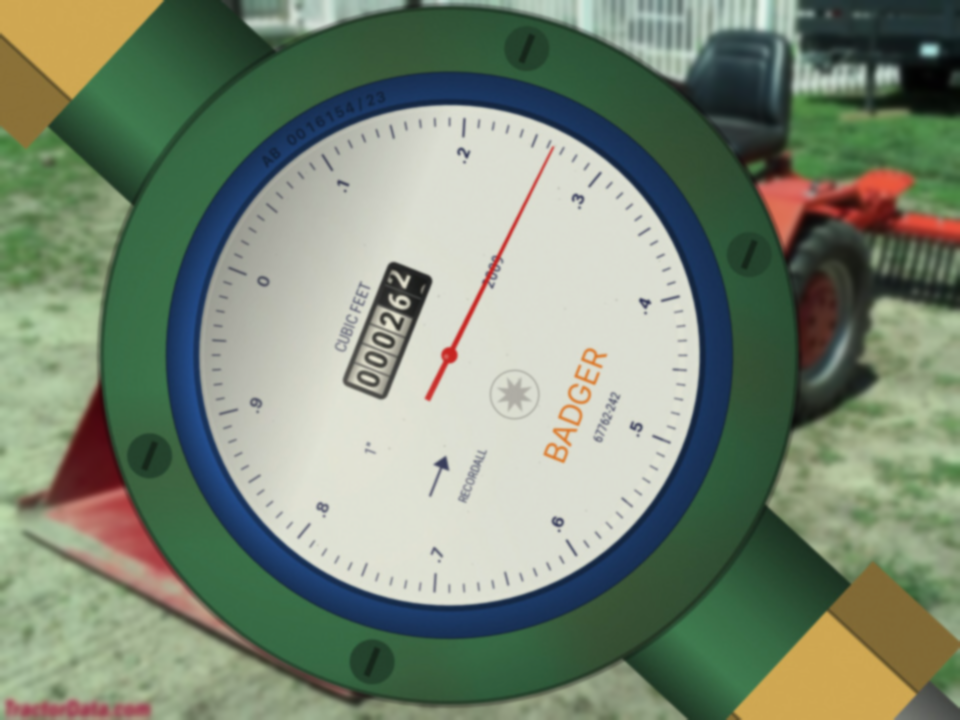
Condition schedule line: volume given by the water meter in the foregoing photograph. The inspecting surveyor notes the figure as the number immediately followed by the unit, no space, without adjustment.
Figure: 262.26ft³
